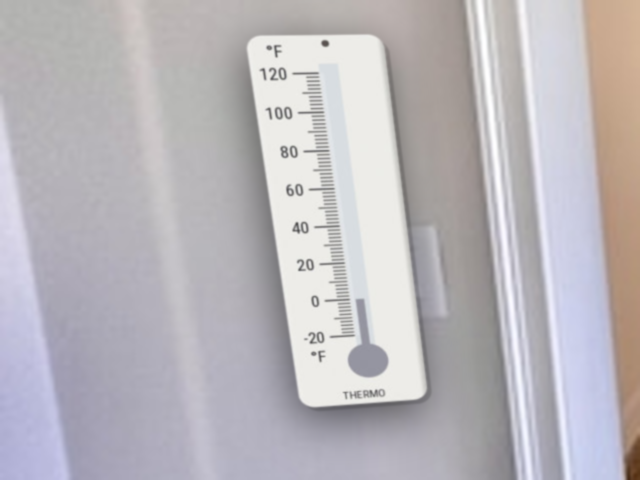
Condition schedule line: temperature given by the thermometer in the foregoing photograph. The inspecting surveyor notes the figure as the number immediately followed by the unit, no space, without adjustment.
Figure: 0°F
